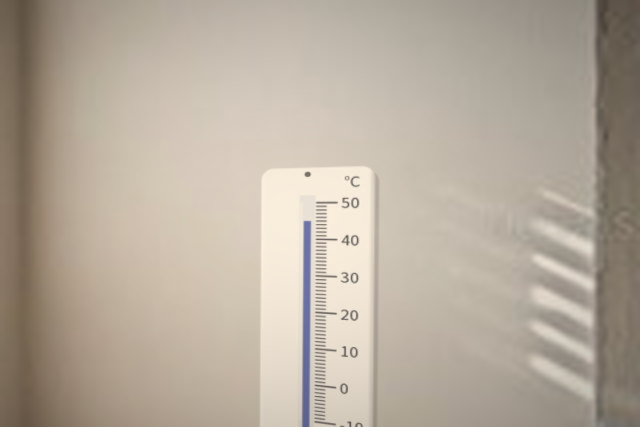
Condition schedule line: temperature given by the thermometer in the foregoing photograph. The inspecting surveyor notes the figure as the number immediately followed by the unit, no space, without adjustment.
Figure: 45°C
